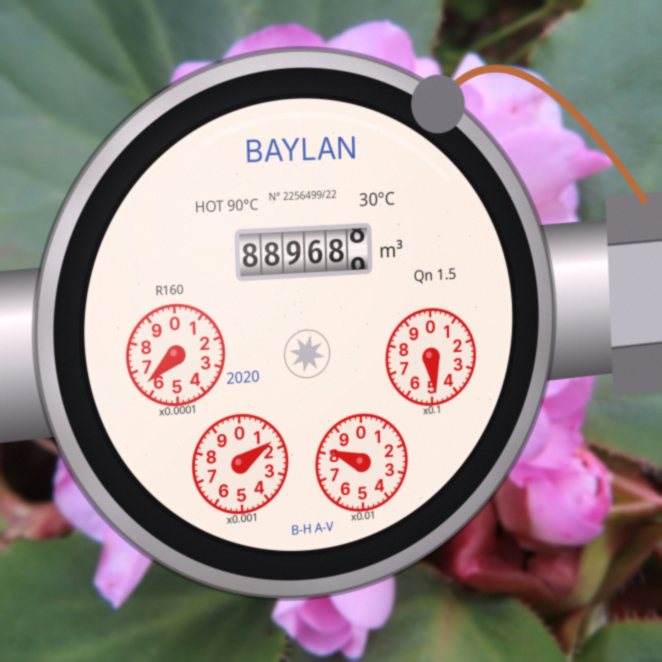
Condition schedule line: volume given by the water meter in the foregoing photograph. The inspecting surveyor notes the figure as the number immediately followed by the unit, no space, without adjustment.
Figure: 889688.4816m³
